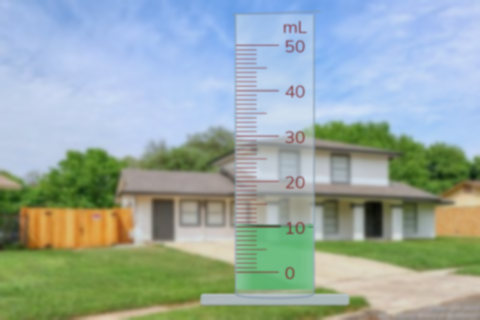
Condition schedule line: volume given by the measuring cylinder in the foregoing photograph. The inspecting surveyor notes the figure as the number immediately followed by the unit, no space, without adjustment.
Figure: 10mL
